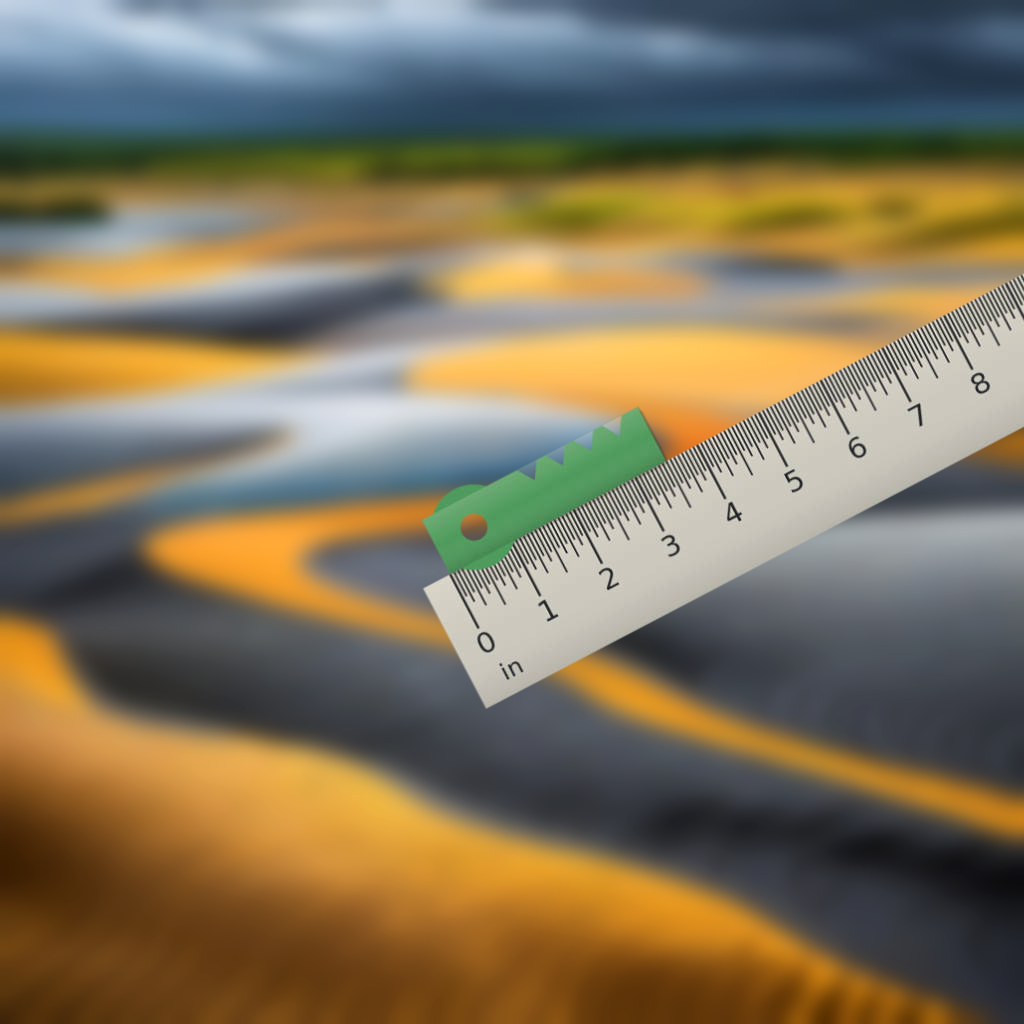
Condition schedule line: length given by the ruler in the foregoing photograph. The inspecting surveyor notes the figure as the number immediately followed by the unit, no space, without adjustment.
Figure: 3.5in
